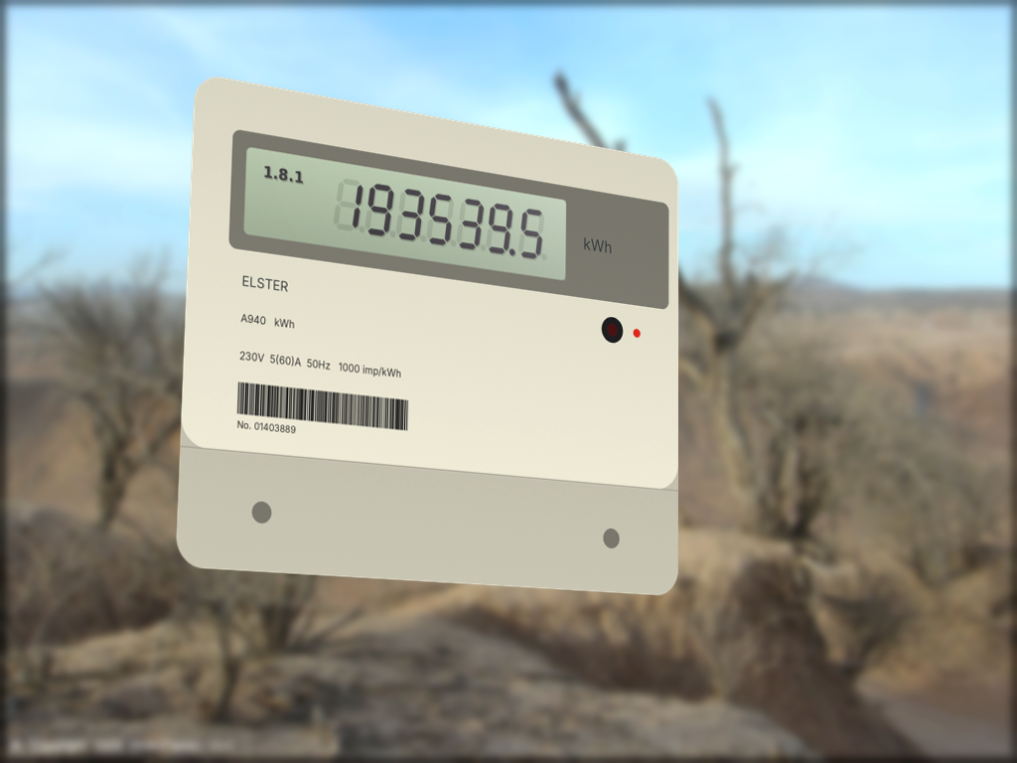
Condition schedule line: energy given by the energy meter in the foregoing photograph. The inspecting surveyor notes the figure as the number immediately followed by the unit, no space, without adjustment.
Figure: 193539.5kWh
